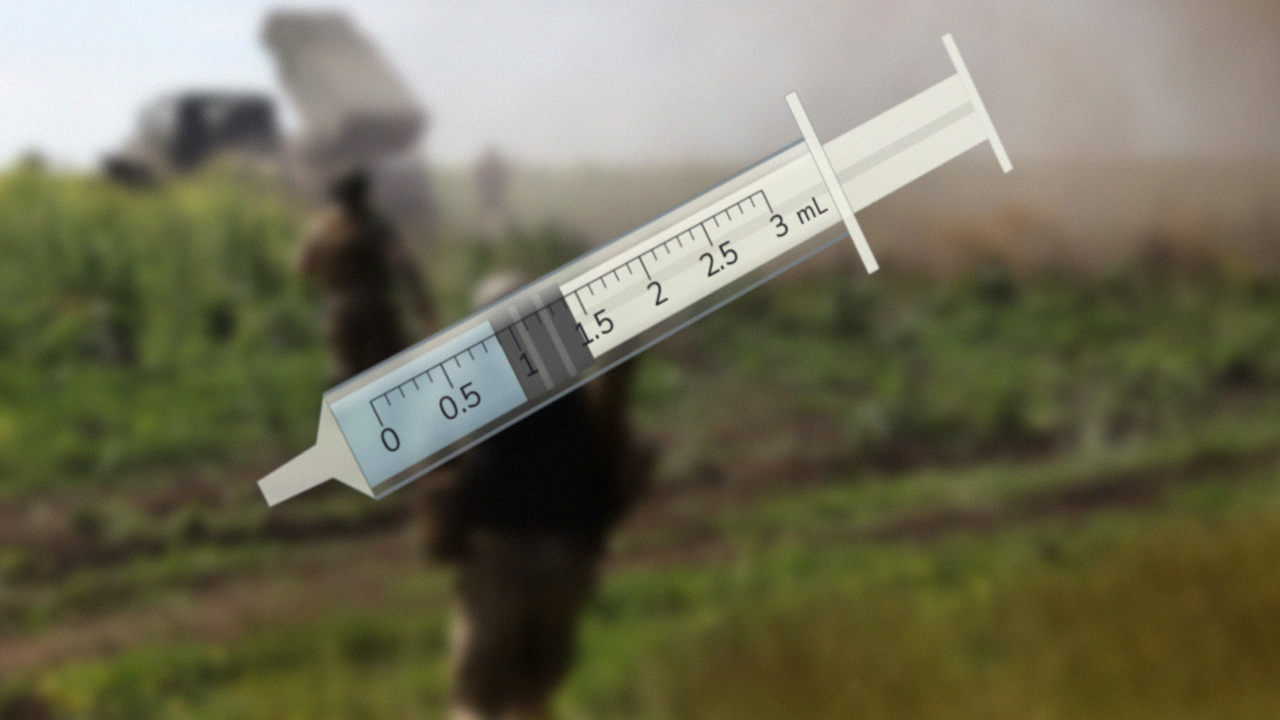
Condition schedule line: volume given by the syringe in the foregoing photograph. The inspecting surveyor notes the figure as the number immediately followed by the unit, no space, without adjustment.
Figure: 0.9mL
